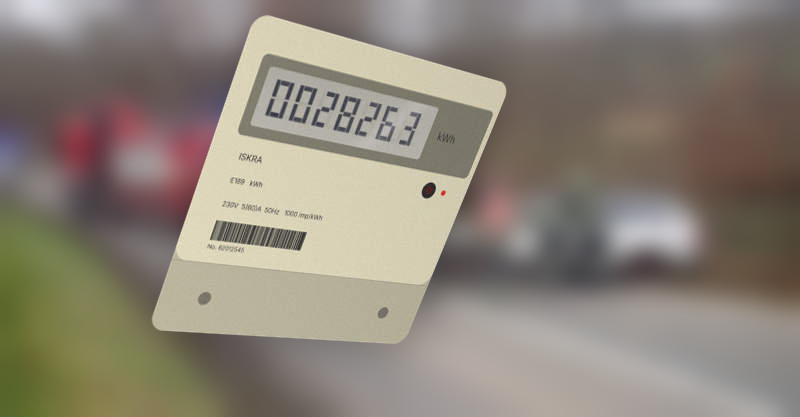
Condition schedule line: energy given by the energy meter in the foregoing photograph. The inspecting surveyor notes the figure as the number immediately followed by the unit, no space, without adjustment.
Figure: 28263kWh
